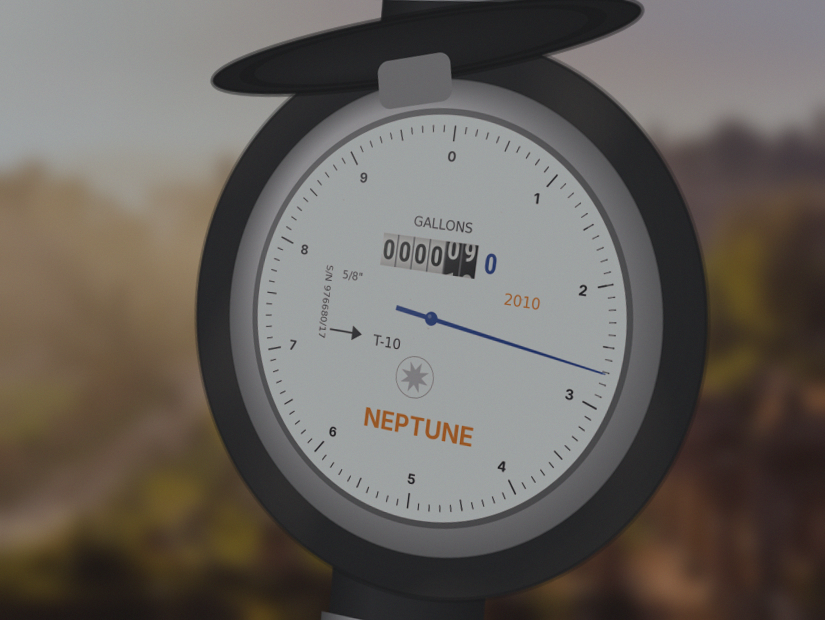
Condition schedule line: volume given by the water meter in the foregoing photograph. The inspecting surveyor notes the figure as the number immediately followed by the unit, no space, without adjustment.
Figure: 92.7gal
